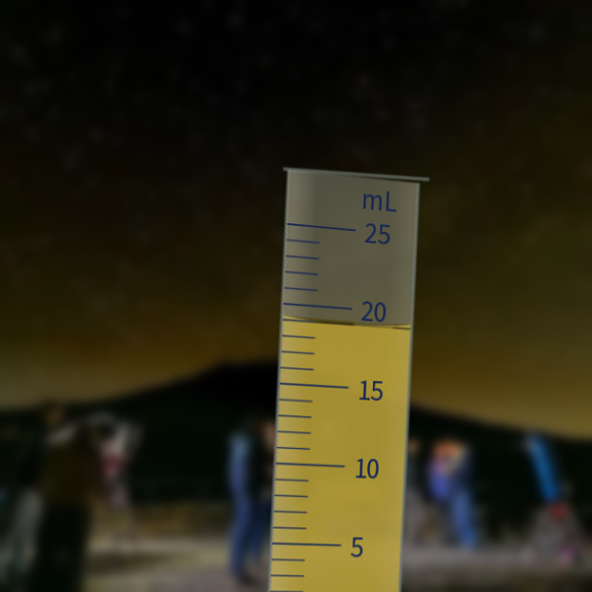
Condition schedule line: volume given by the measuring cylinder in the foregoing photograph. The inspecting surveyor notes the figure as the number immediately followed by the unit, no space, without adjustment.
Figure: 19mL
